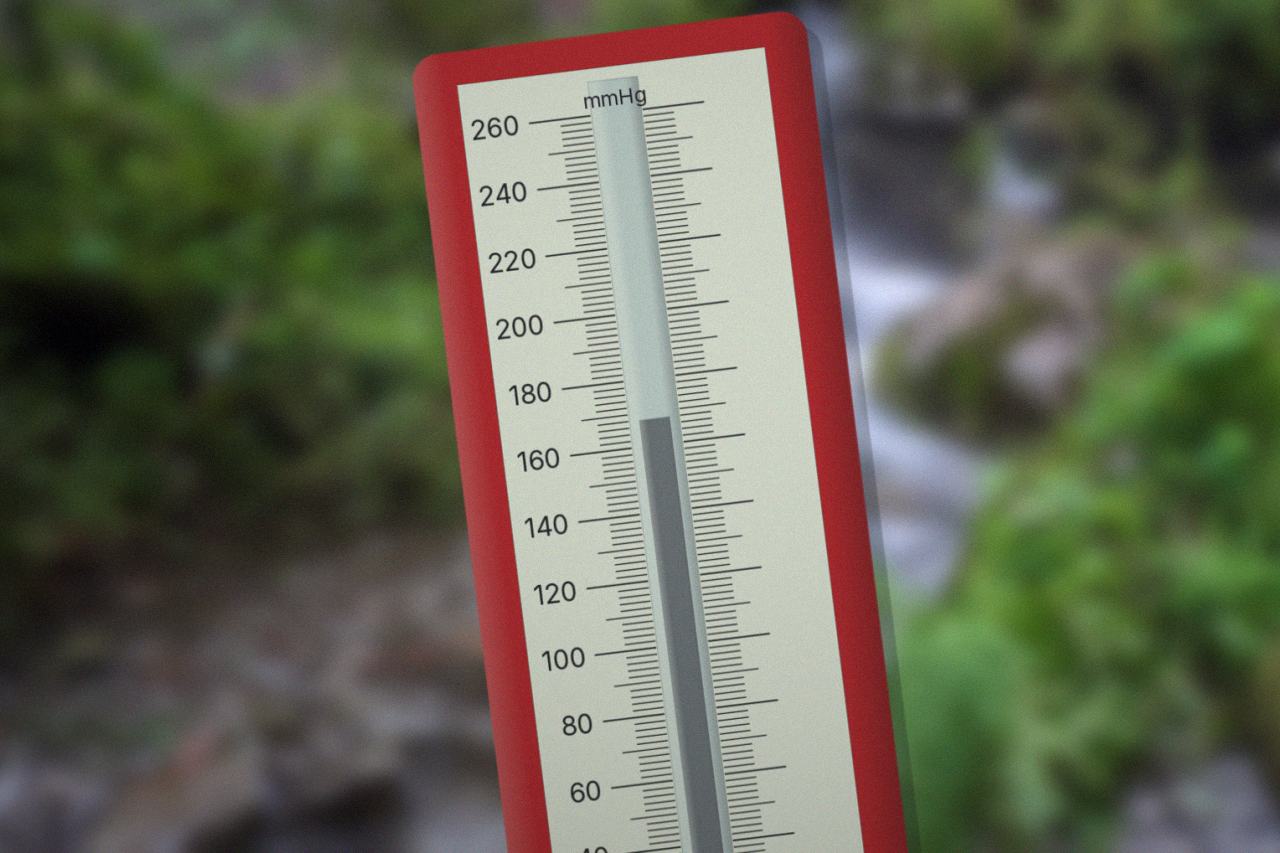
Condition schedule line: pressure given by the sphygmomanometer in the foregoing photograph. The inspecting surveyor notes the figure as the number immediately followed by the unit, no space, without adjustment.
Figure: 168mmHg
